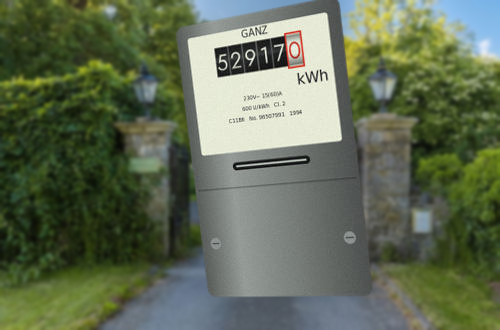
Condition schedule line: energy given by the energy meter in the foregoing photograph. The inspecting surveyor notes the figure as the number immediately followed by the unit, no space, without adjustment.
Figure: 52917.0kWh
